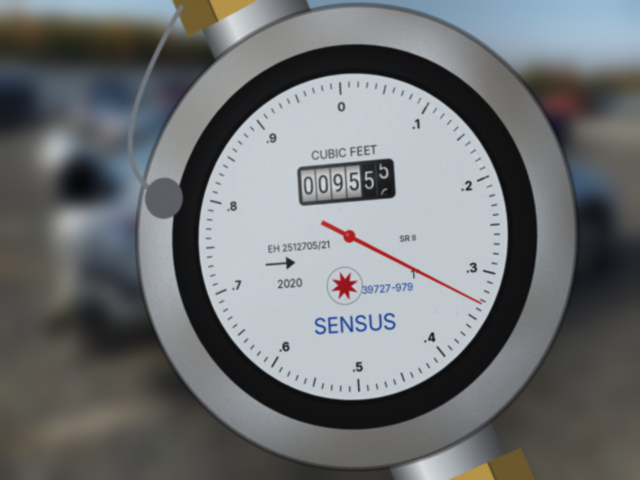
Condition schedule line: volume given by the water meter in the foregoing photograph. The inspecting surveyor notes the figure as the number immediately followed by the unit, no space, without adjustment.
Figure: 9555.33ft³
